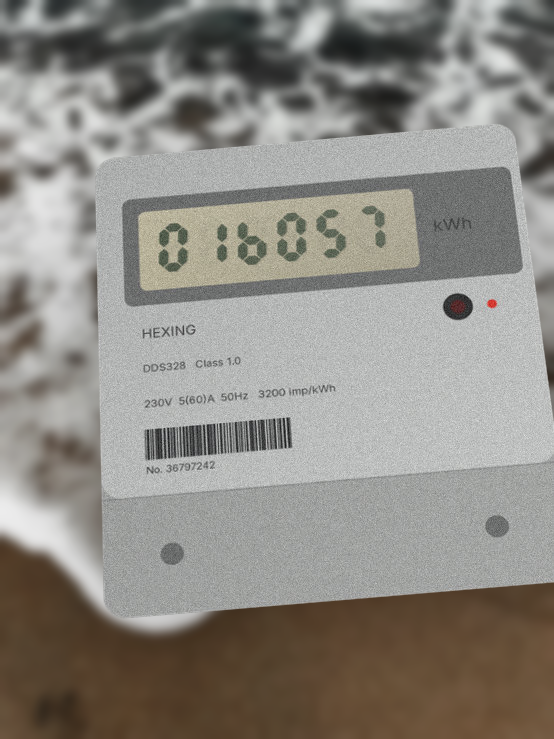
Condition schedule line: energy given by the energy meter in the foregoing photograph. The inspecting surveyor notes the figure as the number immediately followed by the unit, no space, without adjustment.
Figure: 16057kWh
